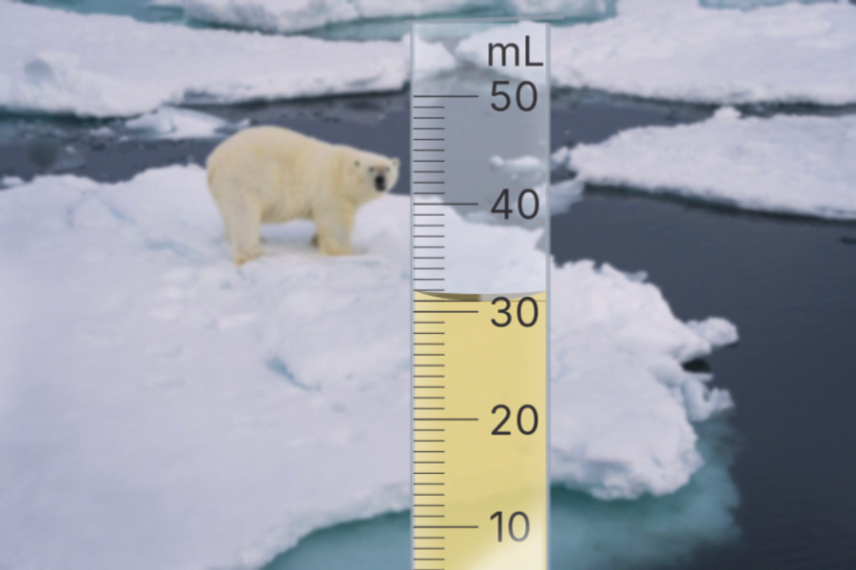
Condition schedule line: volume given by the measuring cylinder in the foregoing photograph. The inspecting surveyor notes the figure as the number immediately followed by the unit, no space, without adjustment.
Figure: 31mL
